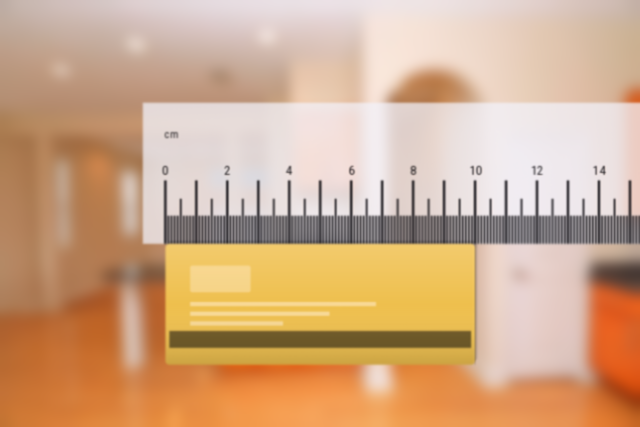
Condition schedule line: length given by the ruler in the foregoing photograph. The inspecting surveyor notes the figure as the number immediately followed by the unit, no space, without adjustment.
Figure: 10cm
